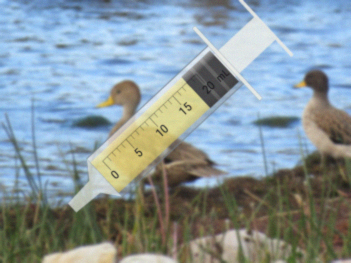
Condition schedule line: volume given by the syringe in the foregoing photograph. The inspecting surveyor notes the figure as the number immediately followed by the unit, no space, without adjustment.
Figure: 18mL
